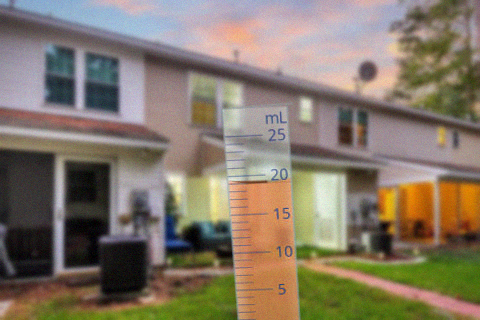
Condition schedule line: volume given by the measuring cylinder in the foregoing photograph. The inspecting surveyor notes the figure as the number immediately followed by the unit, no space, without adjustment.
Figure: 19mL
